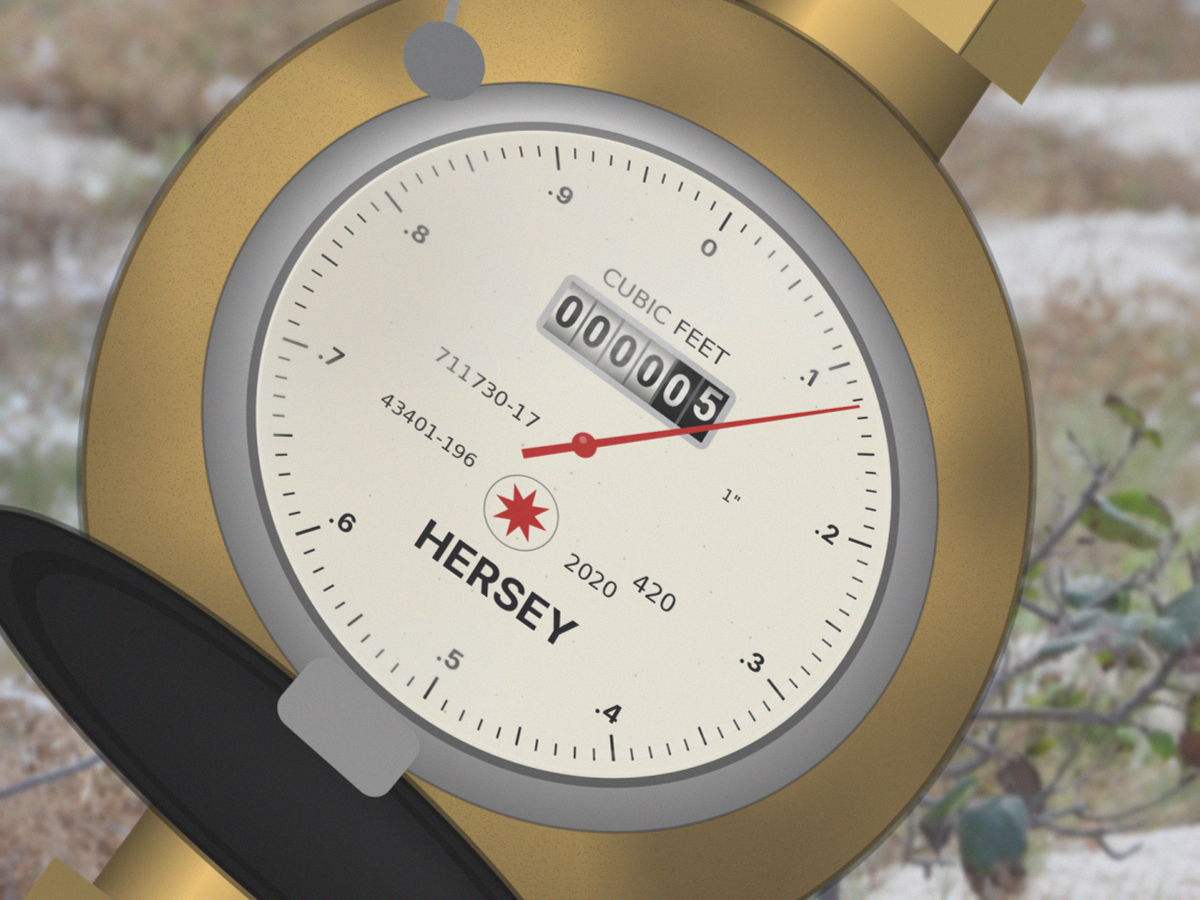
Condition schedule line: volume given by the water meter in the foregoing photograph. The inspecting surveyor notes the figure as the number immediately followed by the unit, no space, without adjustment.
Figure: 5.12ft³
